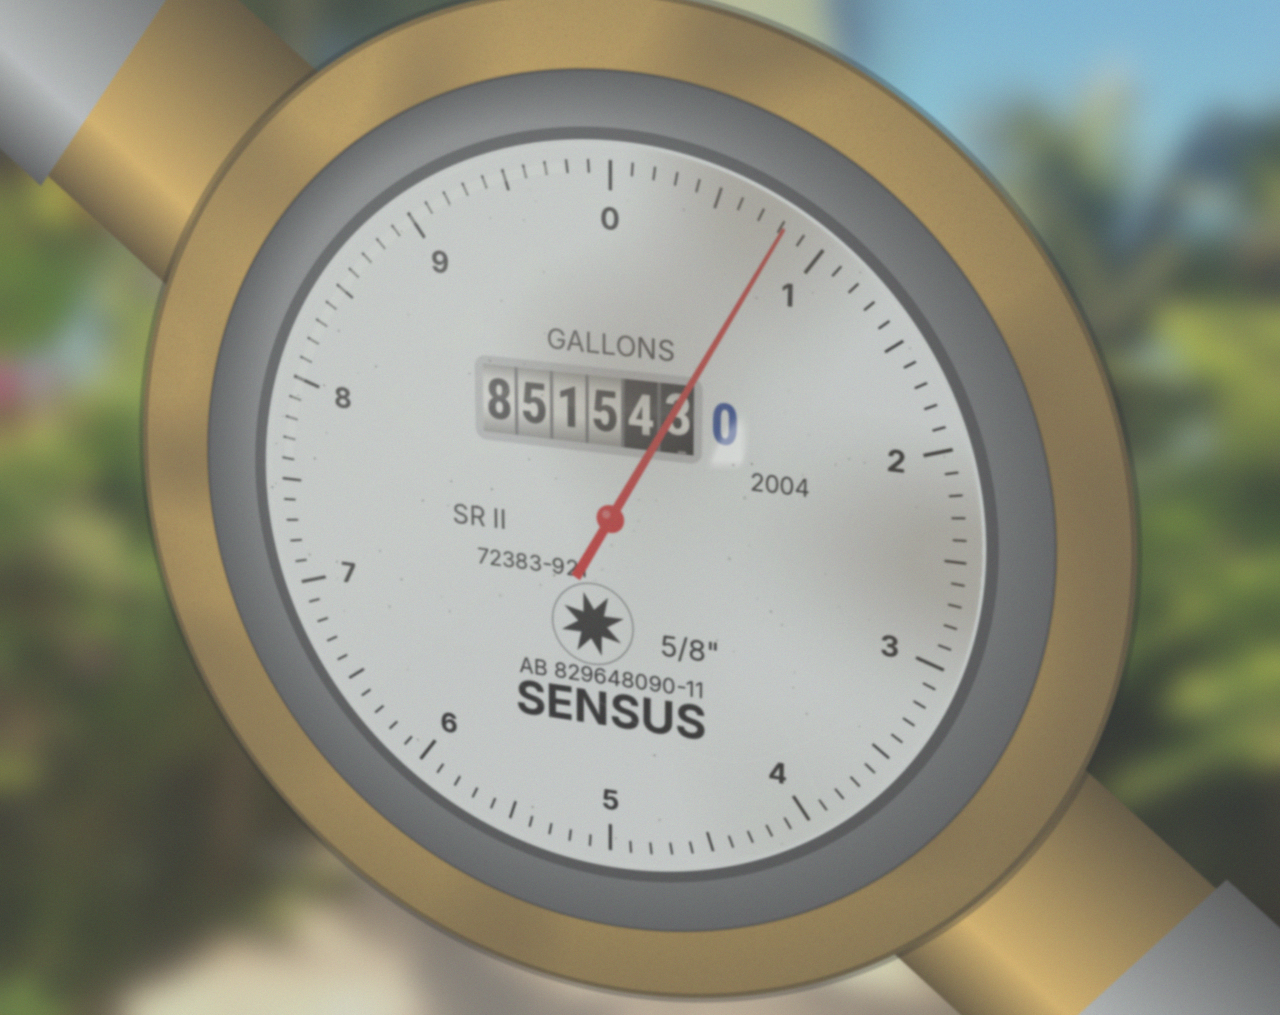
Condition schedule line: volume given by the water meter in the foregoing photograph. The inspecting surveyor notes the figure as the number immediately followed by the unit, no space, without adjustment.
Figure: 8515430.8gal
